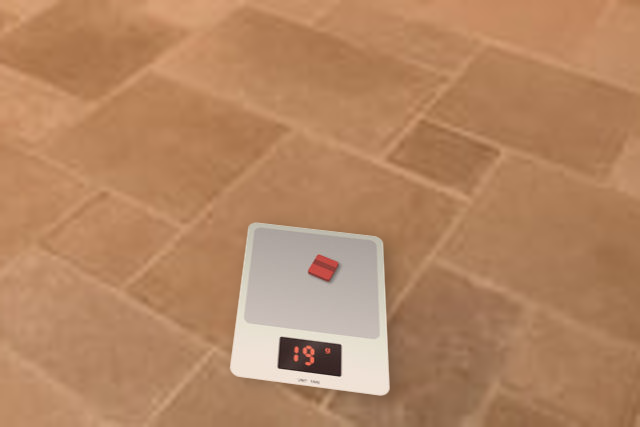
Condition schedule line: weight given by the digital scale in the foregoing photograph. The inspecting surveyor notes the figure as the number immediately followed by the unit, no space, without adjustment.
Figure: 19g
